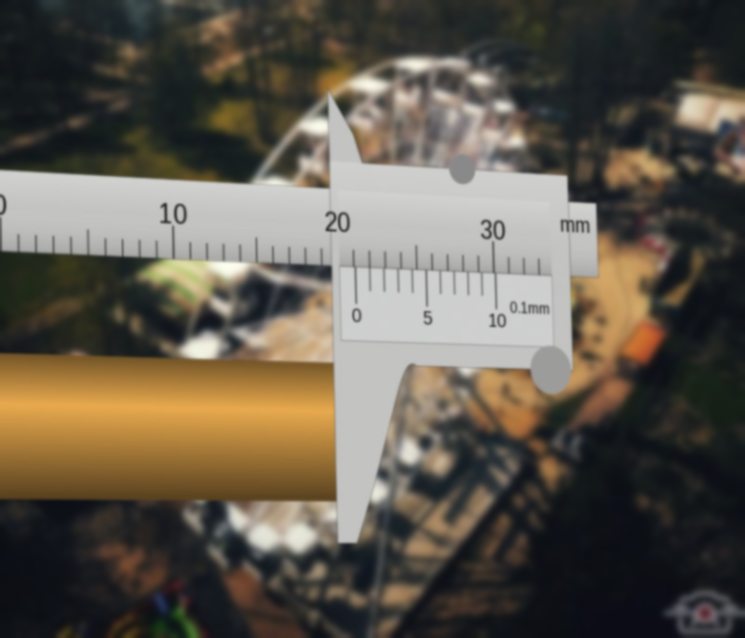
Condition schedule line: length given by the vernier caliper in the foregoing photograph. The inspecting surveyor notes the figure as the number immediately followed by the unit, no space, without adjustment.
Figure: 21.1mm
